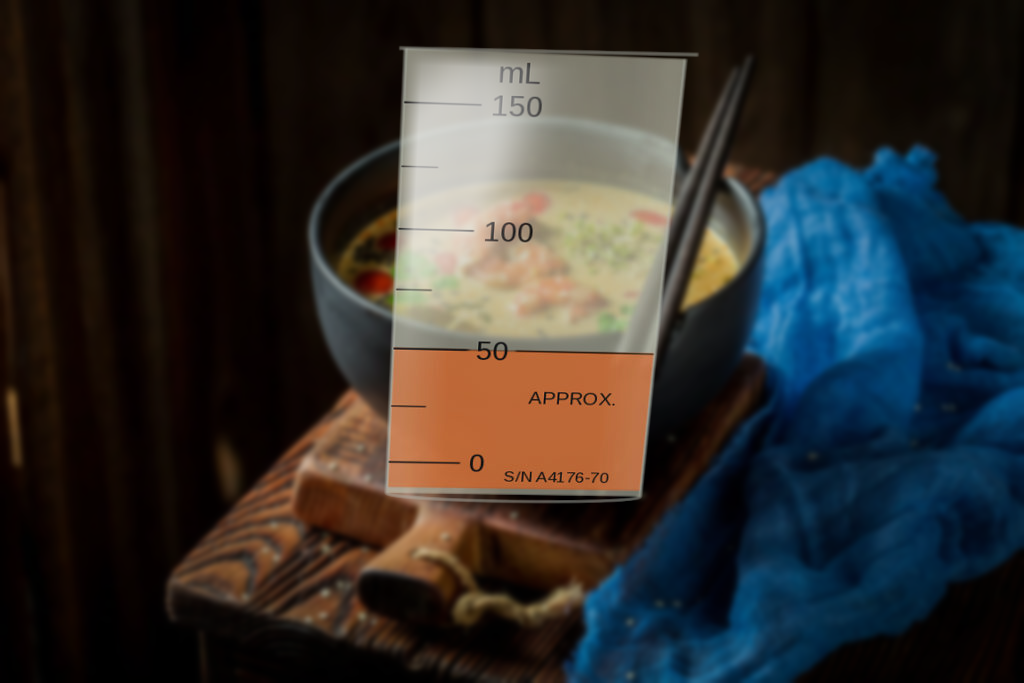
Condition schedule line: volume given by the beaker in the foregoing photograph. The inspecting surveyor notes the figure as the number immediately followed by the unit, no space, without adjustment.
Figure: 50mL
